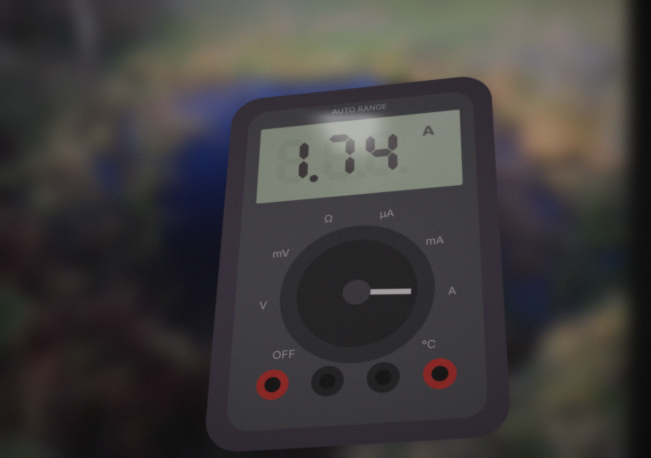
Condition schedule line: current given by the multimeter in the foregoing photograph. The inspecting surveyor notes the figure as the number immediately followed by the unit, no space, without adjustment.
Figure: 1.74A
